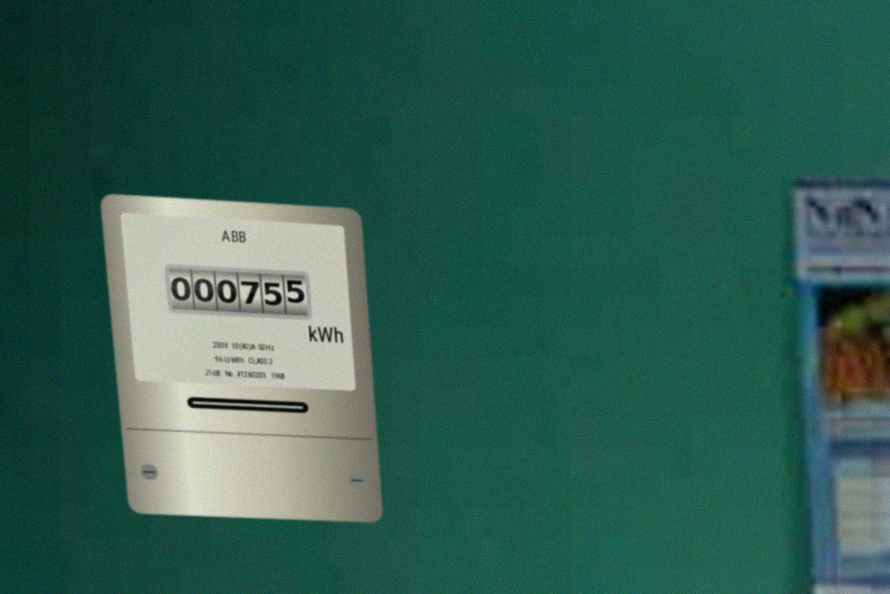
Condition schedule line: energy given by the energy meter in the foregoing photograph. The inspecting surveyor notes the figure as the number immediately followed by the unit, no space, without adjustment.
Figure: 755kWh
